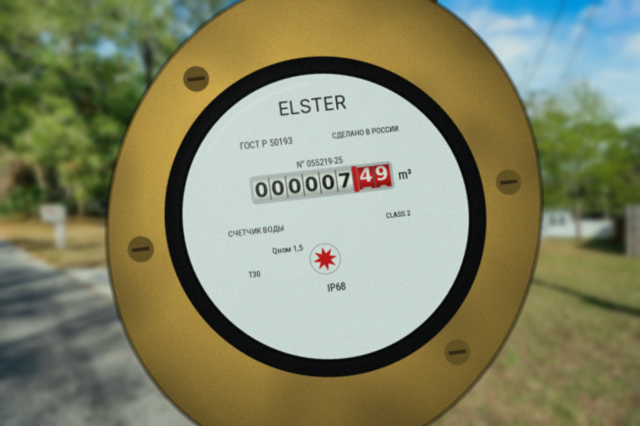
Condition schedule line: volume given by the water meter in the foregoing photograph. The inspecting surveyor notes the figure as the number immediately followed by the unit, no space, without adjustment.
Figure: 7.49m³
